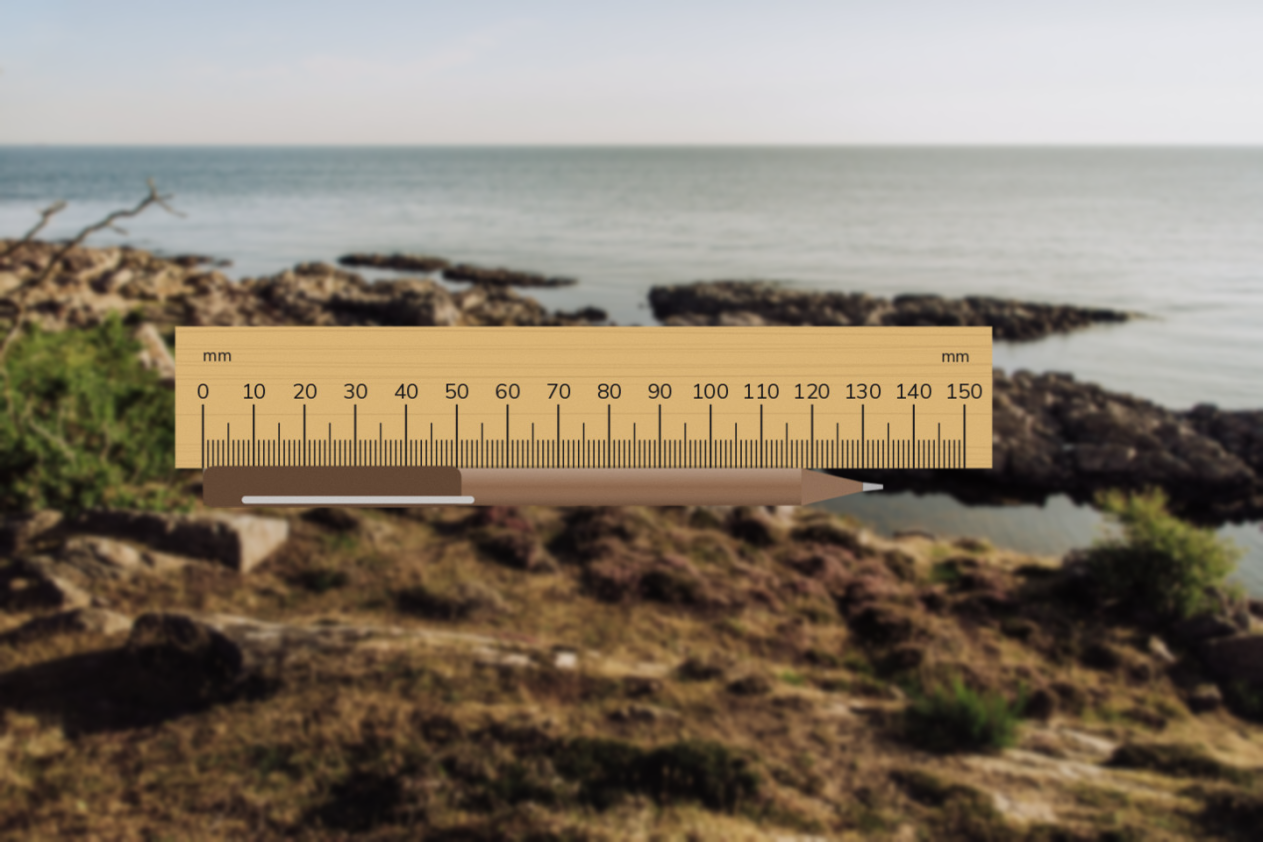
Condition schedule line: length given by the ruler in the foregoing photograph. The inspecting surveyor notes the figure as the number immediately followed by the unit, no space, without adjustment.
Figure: 134mm
